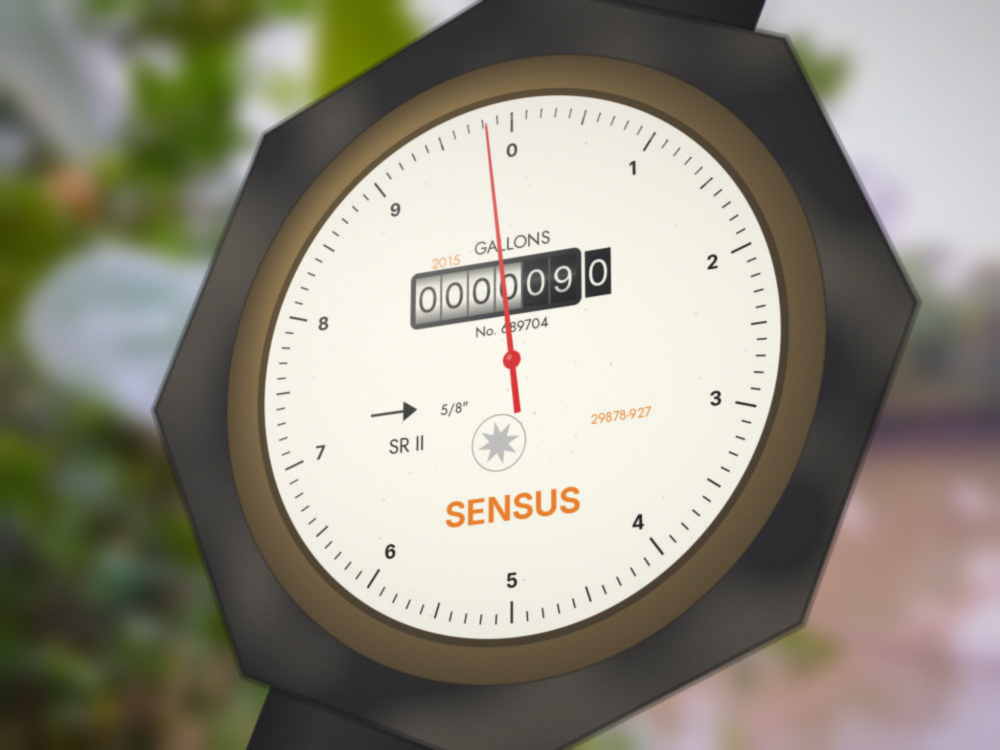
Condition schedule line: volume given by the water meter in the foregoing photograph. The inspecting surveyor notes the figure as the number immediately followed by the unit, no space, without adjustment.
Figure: 89.8gal
